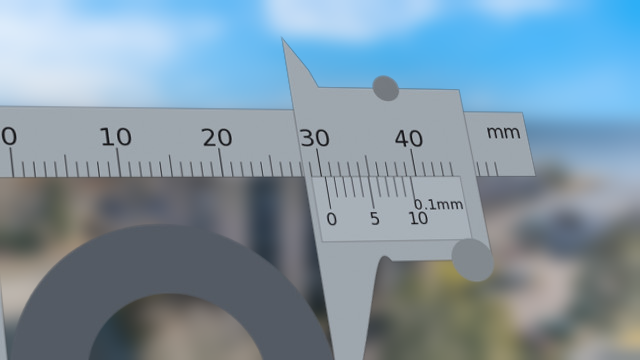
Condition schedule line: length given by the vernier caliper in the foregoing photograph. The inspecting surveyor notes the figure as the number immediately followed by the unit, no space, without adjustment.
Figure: 30.4mm
